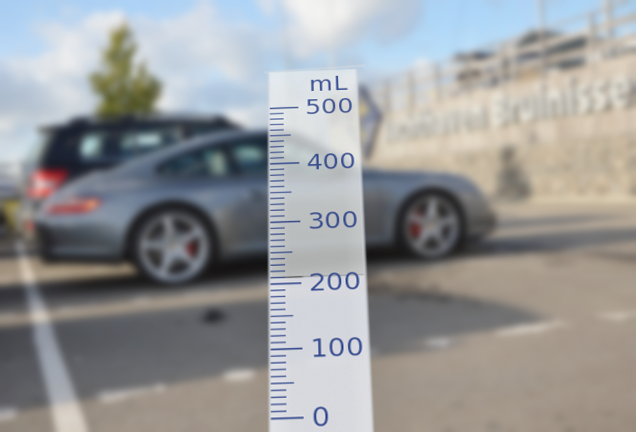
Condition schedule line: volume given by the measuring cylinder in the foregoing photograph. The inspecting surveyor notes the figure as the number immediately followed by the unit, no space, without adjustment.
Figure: 210mL
